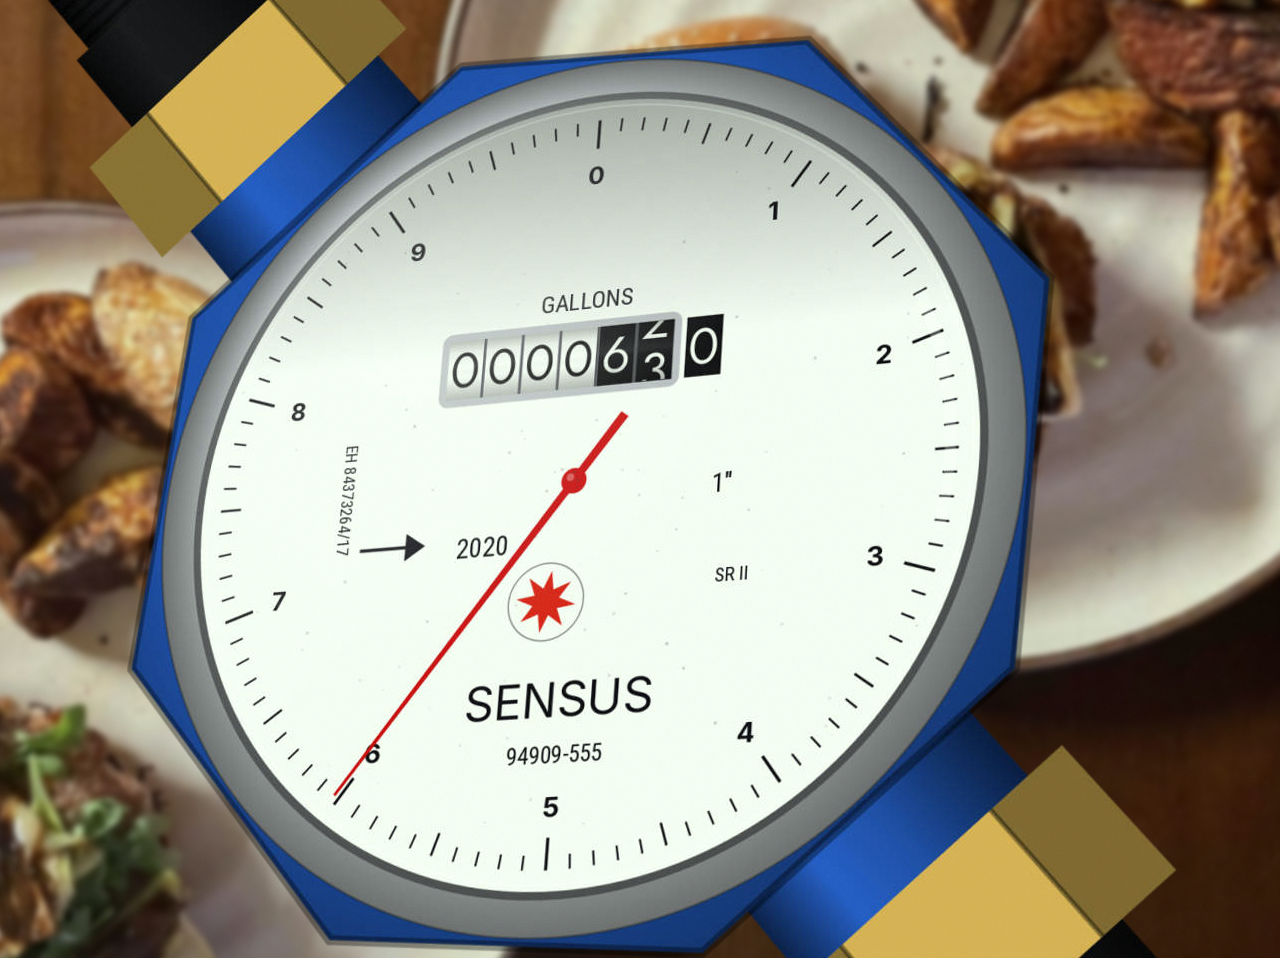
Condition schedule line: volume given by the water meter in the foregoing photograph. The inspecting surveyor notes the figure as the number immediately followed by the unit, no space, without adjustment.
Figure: 626.0gal
